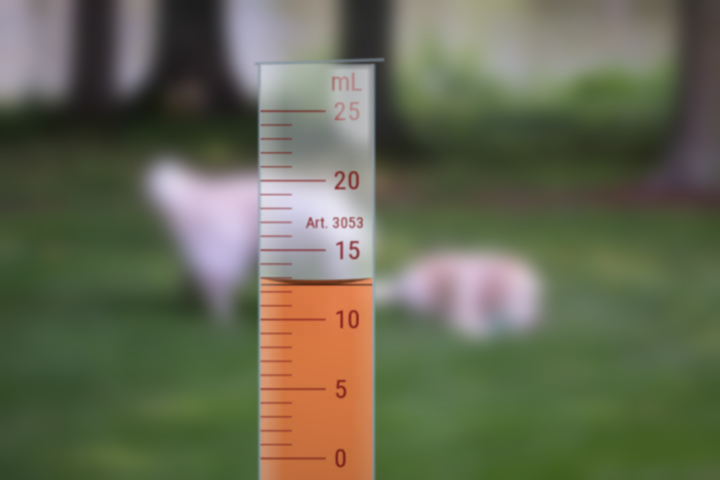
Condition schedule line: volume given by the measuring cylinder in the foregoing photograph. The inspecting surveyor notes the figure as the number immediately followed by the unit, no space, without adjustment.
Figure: 12.5mL
